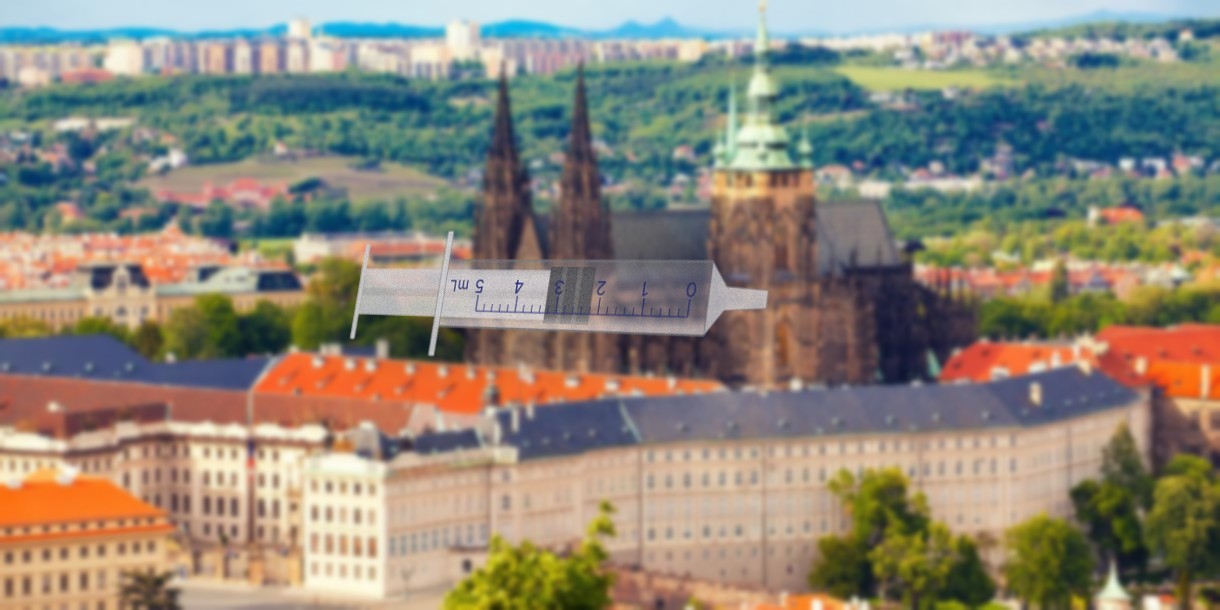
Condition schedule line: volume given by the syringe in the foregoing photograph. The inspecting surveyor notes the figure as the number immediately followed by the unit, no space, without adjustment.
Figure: 2.2mL
